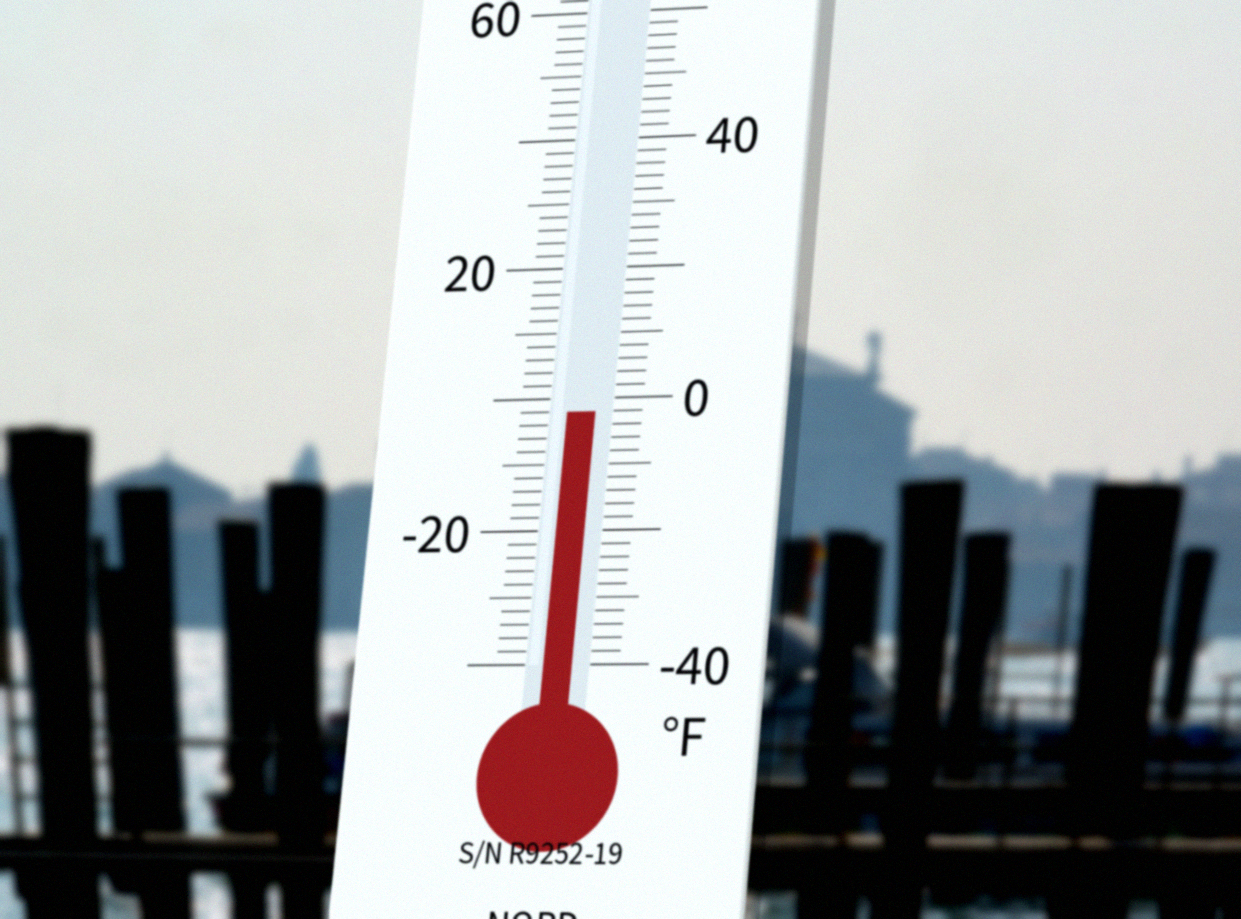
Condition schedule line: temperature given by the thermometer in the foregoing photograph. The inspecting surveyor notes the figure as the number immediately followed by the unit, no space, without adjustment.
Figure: -2°F
